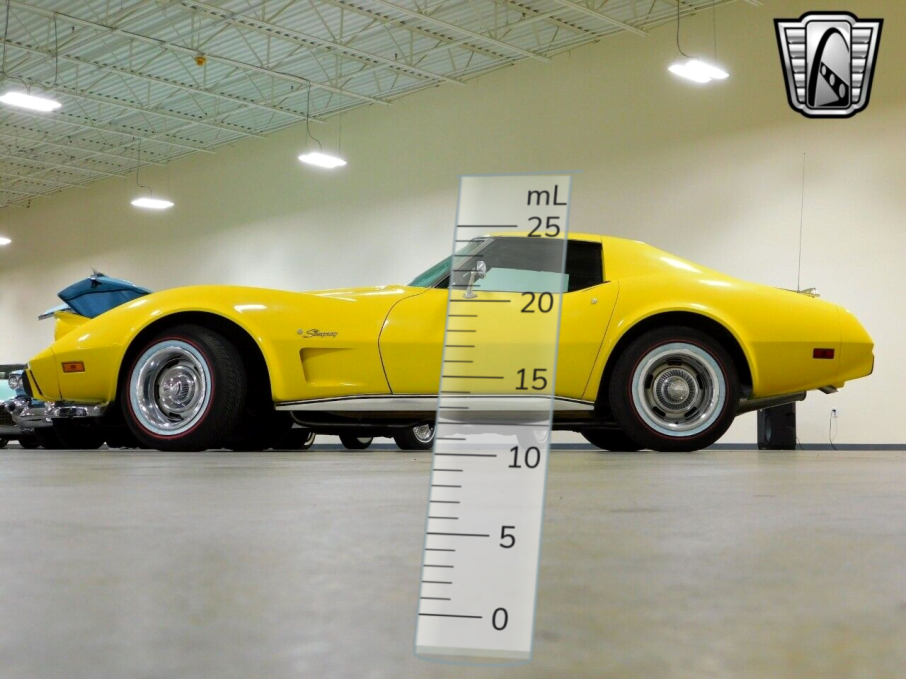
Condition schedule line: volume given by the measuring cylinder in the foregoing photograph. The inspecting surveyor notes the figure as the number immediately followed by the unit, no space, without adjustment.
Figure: 12mL
